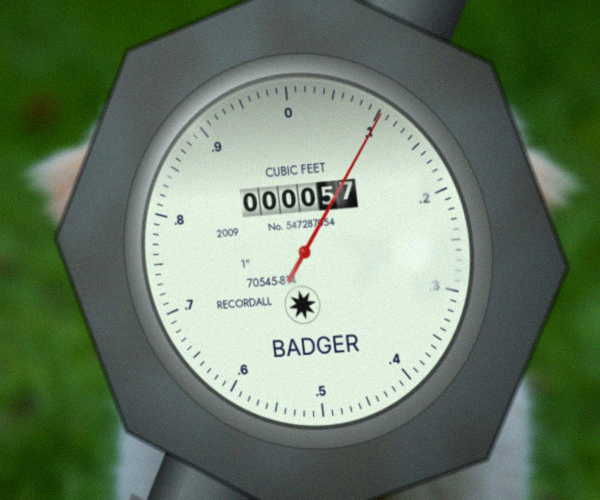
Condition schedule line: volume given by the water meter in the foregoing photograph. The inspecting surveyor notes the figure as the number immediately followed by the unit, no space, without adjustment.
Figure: 57.10ft³
